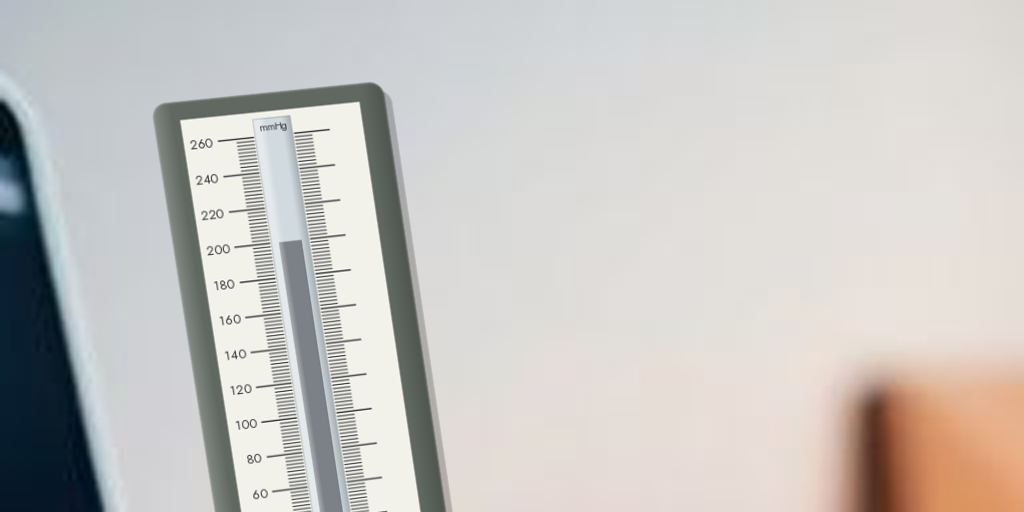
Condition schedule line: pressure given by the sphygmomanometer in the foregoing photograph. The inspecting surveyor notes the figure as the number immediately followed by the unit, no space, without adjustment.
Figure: 200mmHg
